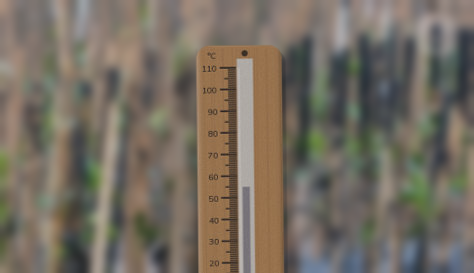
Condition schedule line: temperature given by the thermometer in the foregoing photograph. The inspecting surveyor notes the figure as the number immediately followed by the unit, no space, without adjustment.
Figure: 55°C
